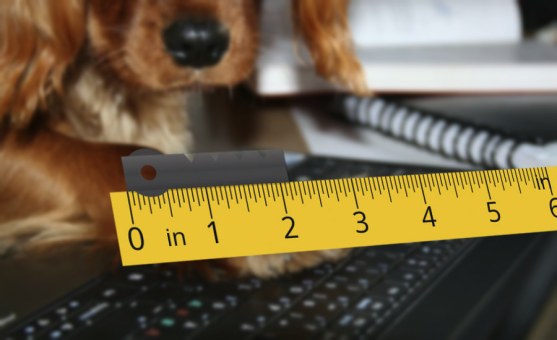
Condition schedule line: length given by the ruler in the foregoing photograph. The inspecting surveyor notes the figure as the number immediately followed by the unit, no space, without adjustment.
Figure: 2.125in
